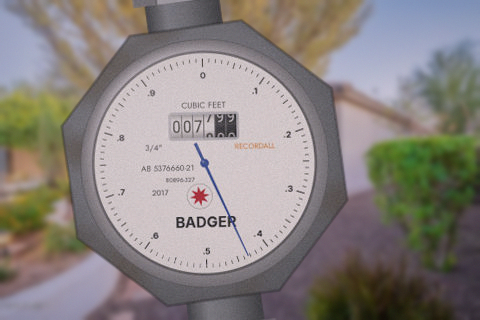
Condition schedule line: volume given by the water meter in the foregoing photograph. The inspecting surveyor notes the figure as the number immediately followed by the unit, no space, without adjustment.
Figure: 7799.43ft³
